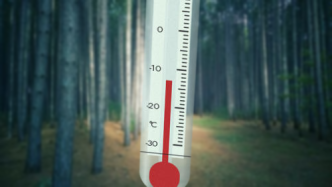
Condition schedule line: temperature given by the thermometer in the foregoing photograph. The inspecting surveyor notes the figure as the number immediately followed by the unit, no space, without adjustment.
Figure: -13°C
